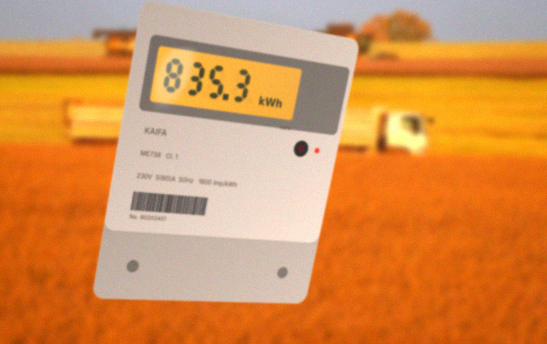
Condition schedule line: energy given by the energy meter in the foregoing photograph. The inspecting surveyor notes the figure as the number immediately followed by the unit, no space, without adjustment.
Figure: 835.3kWh
